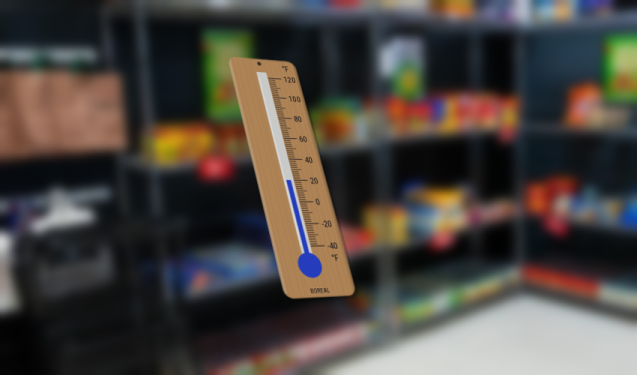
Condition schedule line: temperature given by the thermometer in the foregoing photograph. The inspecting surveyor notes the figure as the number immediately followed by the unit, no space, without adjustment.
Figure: 20°F
